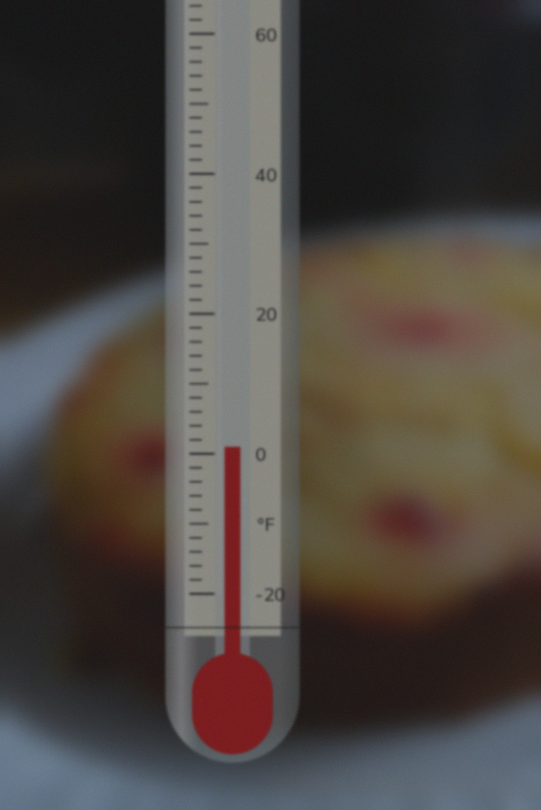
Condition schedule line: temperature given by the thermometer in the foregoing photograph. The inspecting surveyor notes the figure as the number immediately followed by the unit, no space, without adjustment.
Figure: 1°F
